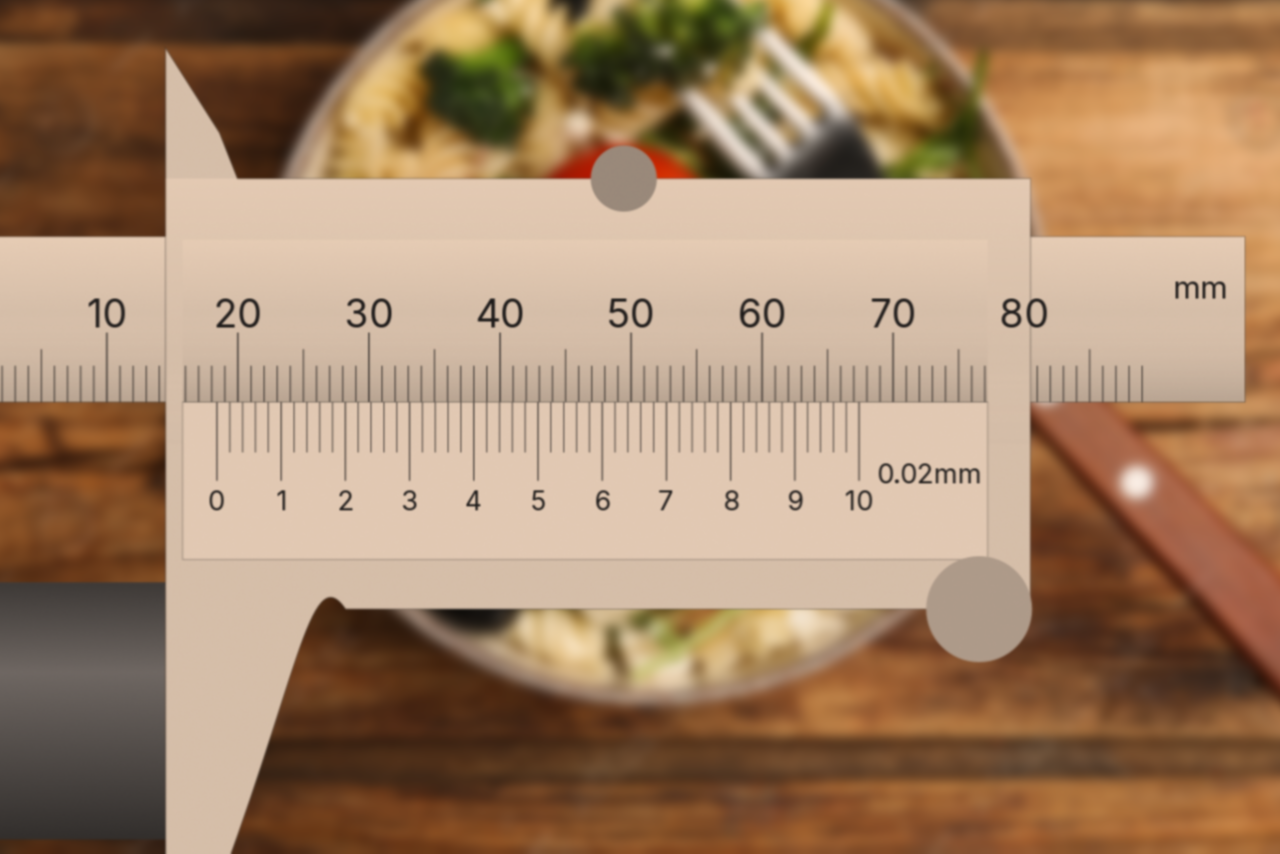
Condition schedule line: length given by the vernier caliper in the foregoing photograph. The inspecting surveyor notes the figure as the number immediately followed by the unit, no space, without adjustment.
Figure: 18.4mm
